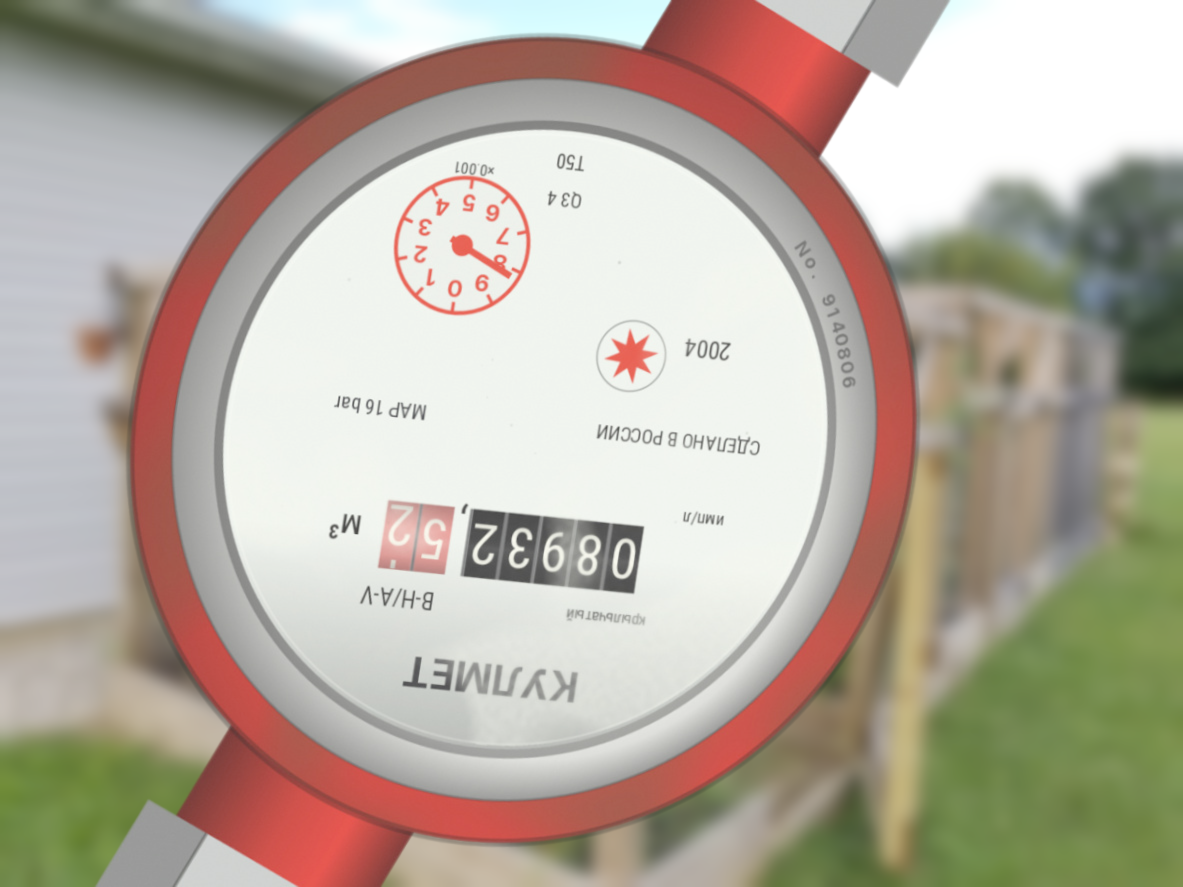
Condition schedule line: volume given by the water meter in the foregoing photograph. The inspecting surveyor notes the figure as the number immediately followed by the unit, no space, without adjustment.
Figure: 8932.518m³
